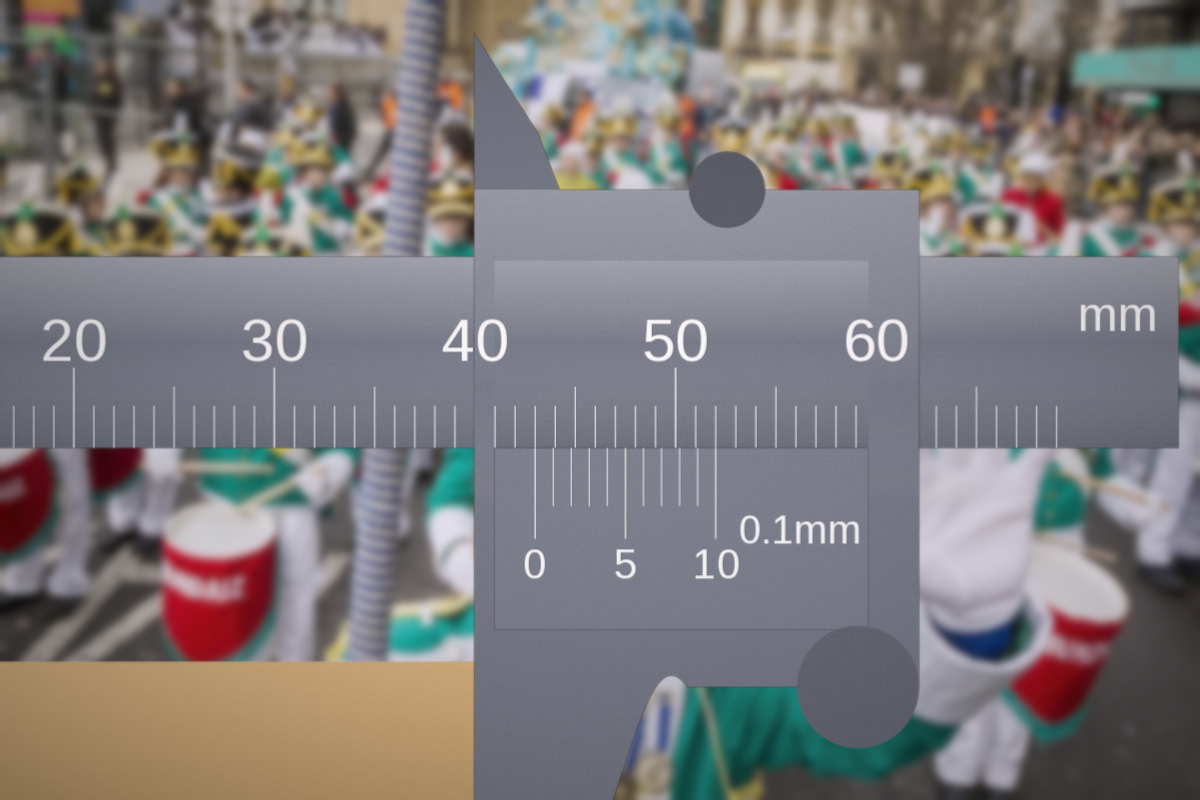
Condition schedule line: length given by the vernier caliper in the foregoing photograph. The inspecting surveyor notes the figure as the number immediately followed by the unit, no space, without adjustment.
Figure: 43.0mm
